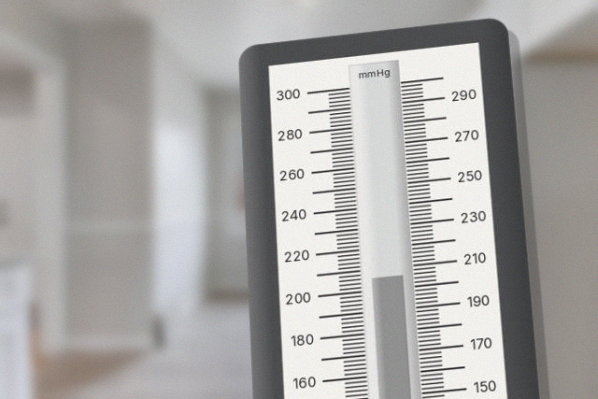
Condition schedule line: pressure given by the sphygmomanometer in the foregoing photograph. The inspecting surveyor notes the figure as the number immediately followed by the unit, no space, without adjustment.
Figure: 206mmHg
